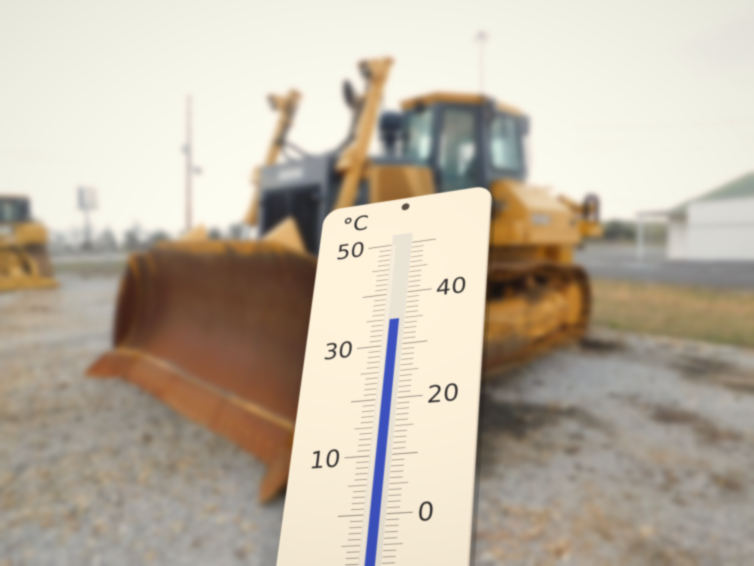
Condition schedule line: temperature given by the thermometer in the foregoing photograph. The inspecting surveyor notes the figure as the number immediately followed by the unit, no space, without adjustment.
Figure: 35°C
